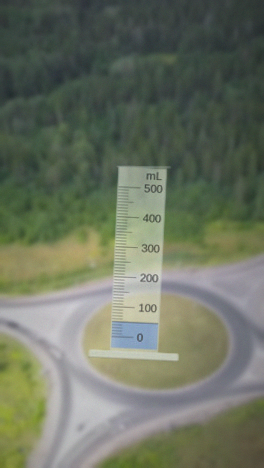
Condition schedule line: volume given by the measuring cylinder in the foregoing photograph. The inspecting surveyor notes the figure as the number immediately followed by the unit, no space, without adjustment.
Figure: 50mL
